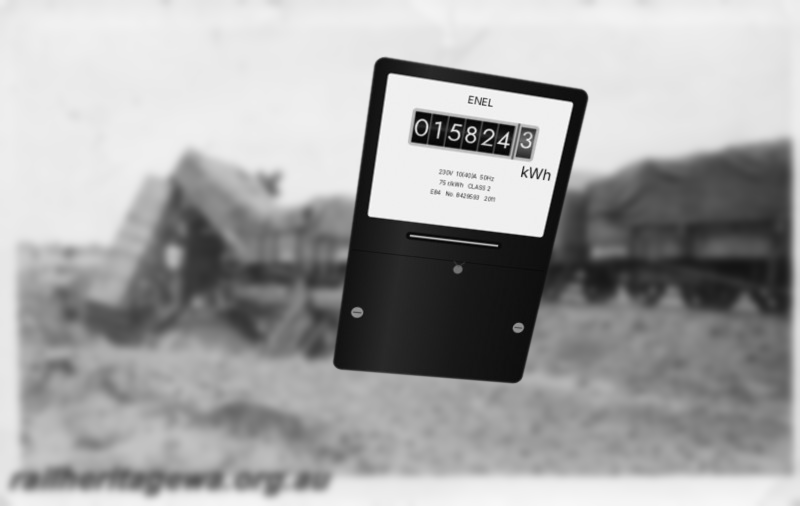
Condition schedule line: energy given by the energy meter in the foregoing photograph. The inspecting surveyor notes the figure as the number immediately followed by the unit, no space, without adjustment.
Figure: 15824.3kWh
